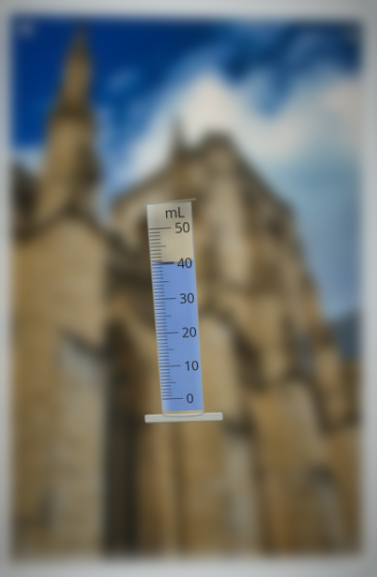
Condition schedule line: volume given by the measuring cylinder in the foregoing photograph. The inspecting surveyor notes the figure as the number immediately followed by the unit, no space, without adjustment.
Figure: 40mL
